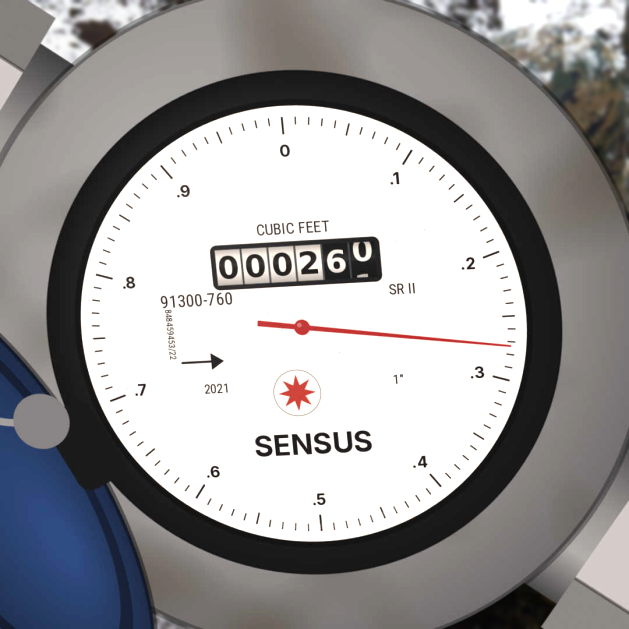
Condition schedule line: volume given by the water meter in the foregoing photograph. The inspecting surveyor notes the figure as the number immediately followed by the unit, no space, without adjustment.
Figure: 260.27ft³
